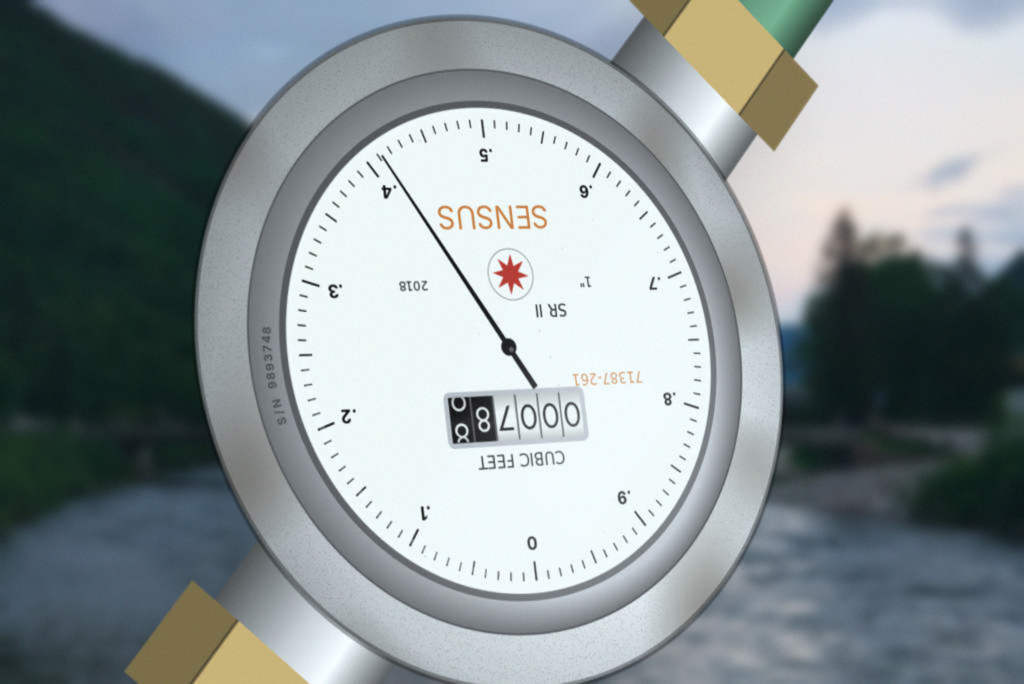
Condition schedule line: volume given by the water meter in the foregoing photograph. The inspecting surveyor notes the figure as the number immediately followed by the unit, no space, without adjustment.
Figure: 788.41ft³
